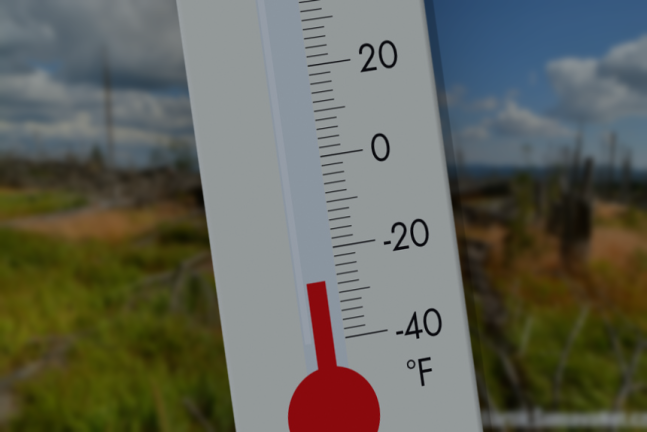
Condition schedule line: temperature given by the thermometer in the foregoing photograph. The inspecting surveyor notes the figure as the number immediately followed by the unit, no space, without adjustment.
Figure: -27°F
